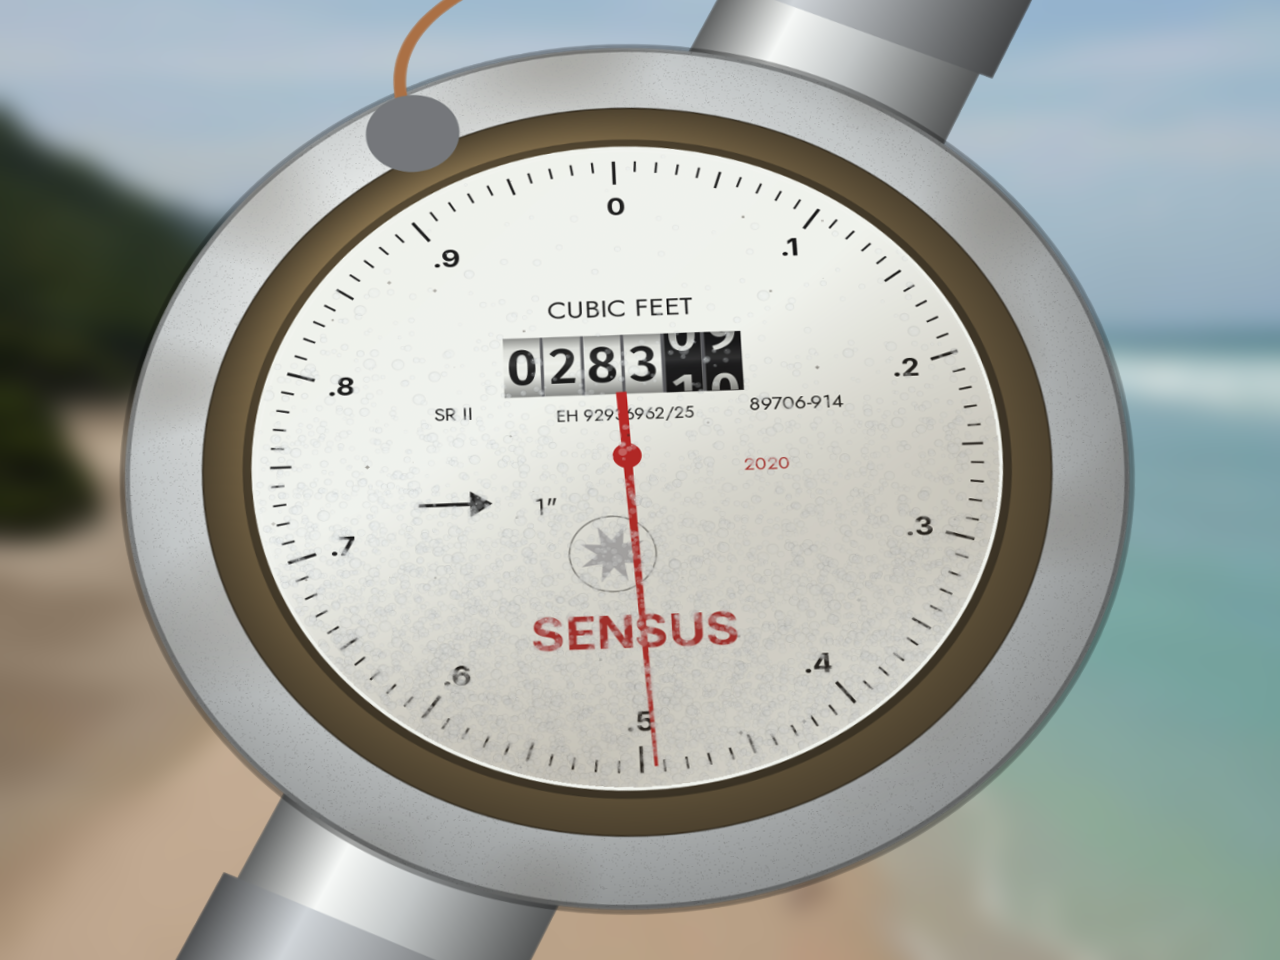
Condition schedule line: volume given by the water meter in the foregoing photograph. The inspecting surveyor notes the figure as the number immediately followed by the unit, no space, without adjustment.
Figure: 28309.49ft³
